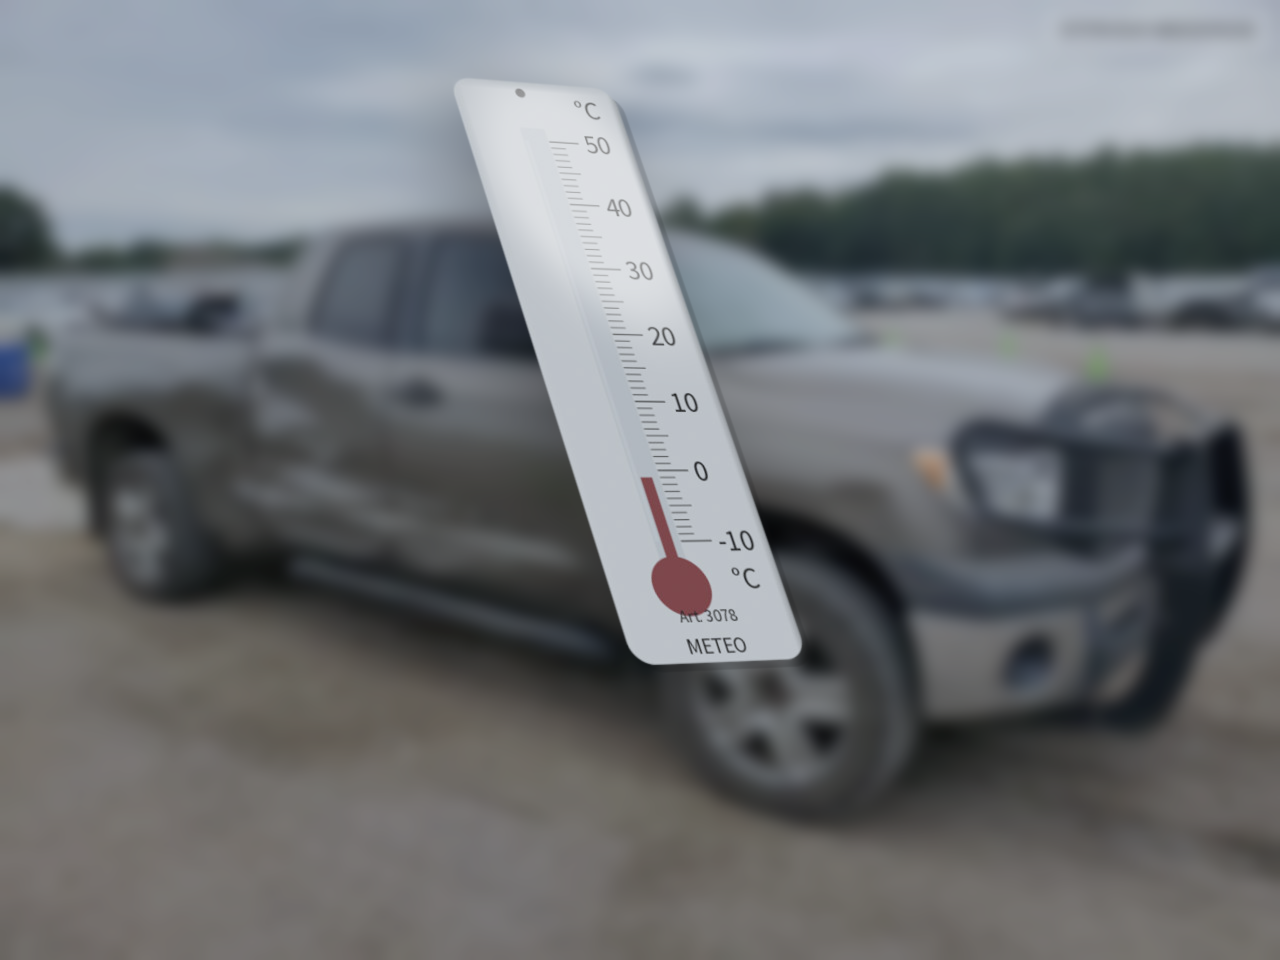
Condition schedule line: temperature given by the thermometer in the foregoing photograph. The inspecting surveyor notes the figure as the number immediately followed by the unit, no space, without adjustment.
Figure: -1°C
